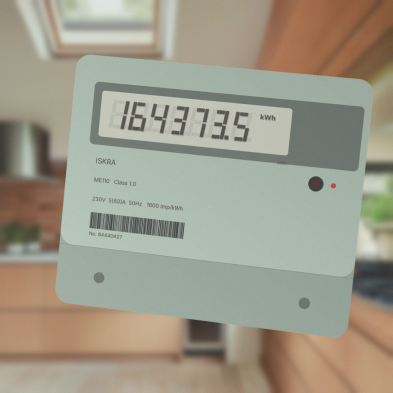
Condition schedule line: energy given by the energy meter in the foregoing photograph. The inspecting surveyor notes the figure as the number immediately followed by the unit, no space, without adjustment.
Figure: 164373.5kWh
